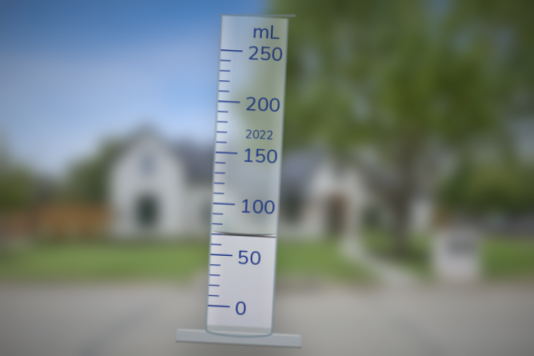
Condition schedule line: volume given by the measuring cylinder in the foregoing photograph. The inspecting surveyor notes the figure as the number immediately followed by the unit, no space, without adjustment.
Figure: 70mL
